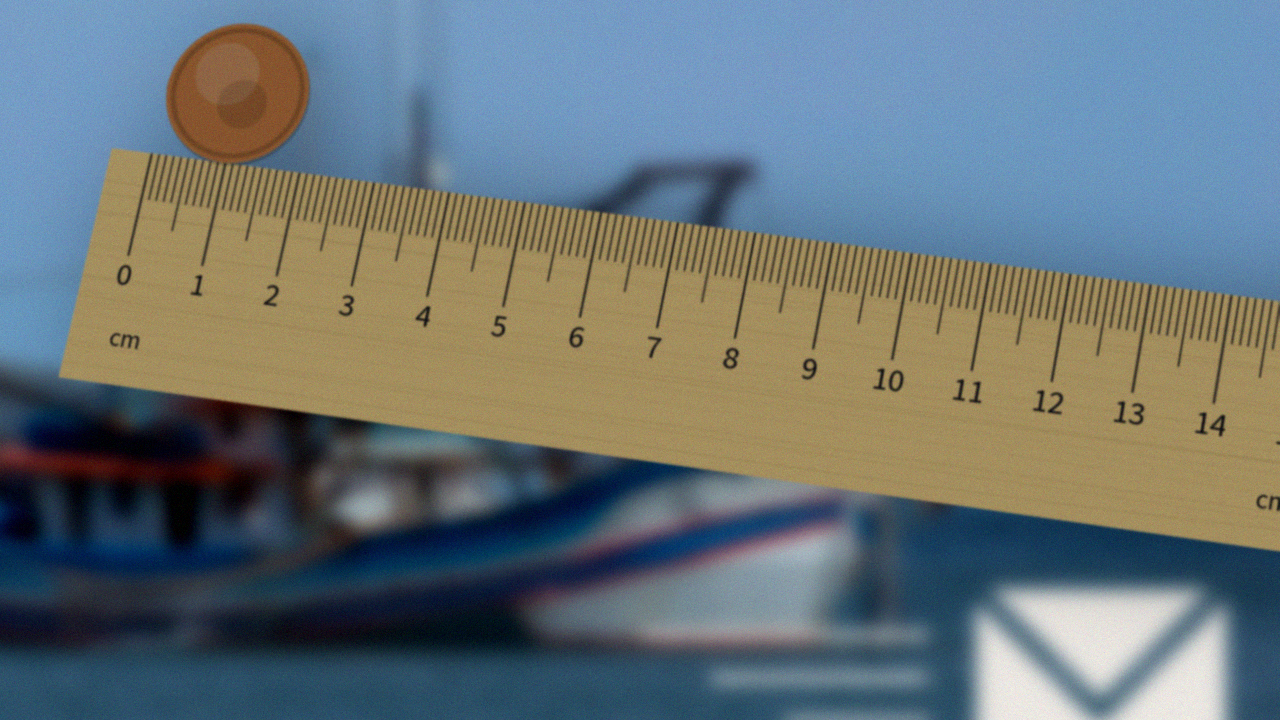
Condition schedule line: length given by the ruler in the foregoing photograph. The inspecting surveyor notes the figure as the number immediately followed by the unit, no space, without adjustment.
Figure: 1.9cm
